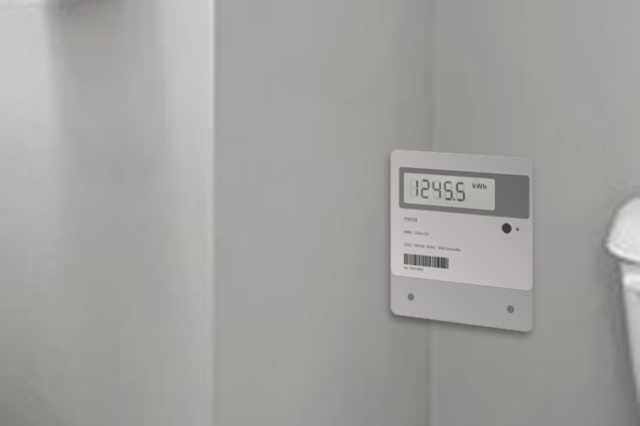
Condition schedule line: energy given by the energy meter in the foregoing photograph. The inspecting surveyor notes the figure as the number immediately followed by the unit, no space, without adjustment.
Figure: 1245.5kWh
